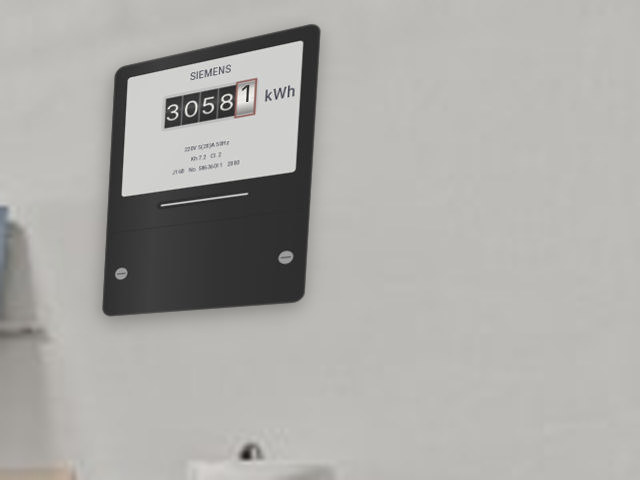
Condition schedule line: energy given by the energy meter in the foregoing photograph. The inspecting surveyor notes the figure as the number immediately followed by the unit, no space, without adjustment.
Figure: 3058.1kWh
